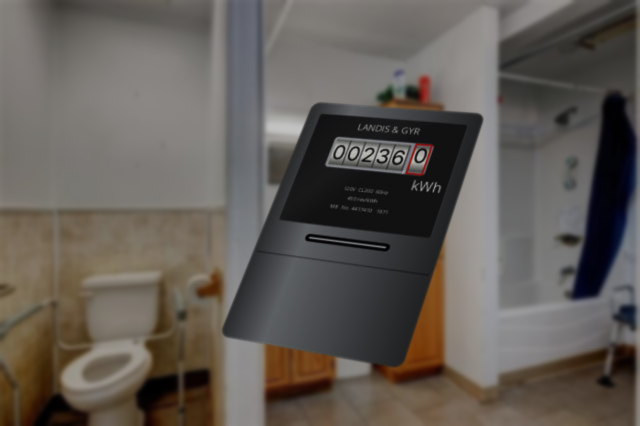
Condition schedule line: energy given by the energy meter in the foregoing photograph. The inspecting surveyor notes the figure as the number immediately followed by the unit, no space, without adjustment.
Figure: 236.0kWh
